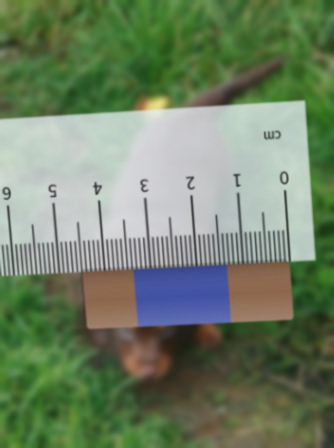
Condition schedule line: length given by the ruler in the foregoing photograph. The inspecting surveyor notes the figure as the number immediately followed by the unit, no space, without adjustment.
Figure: 4.5cm
